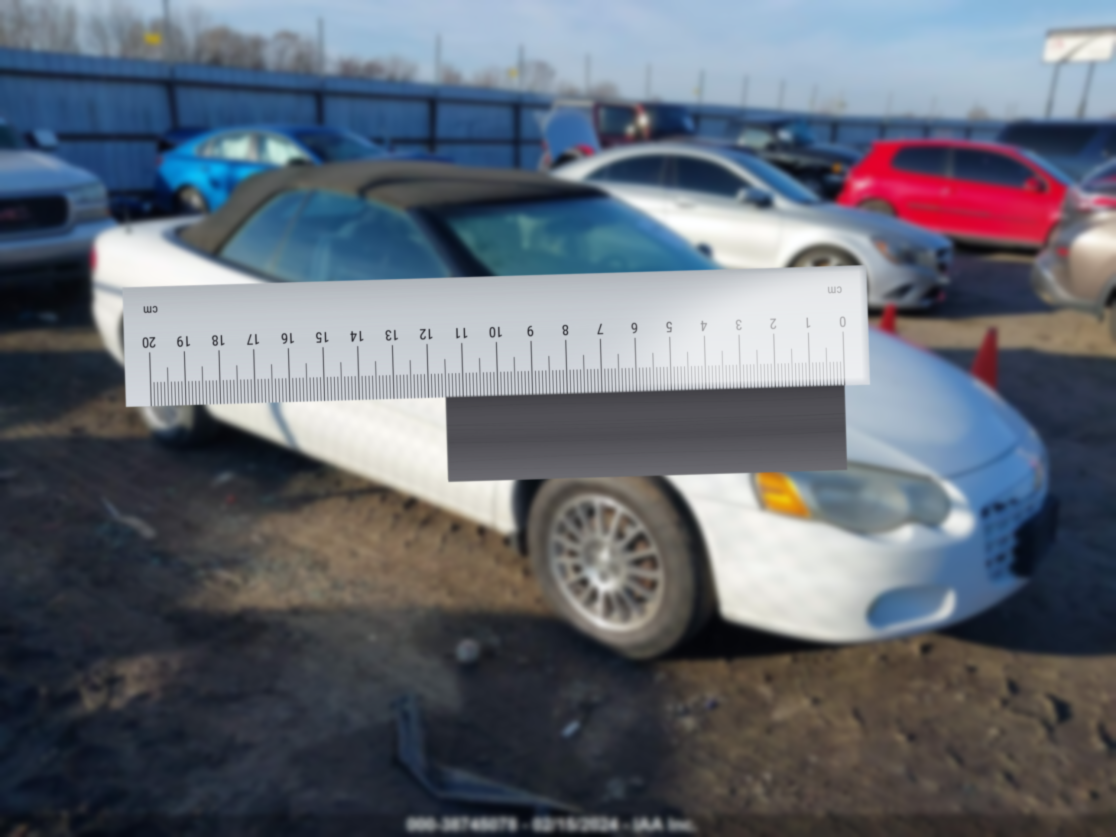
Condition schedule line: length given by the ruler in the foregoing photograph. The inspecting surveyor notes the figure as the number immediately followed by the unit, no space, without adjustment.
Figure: 11.5cm
